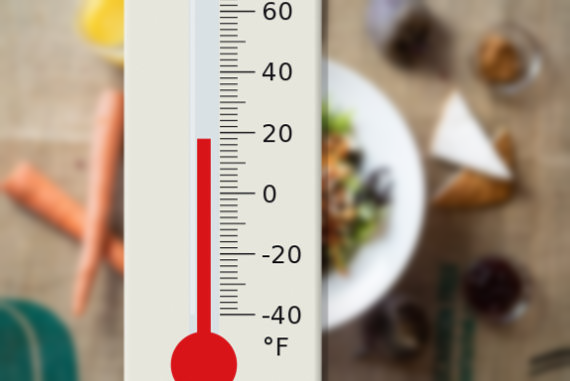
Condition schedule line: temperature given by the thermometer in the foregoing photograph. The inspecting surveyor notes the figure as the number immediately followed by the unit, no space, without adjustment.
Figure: 18°F
